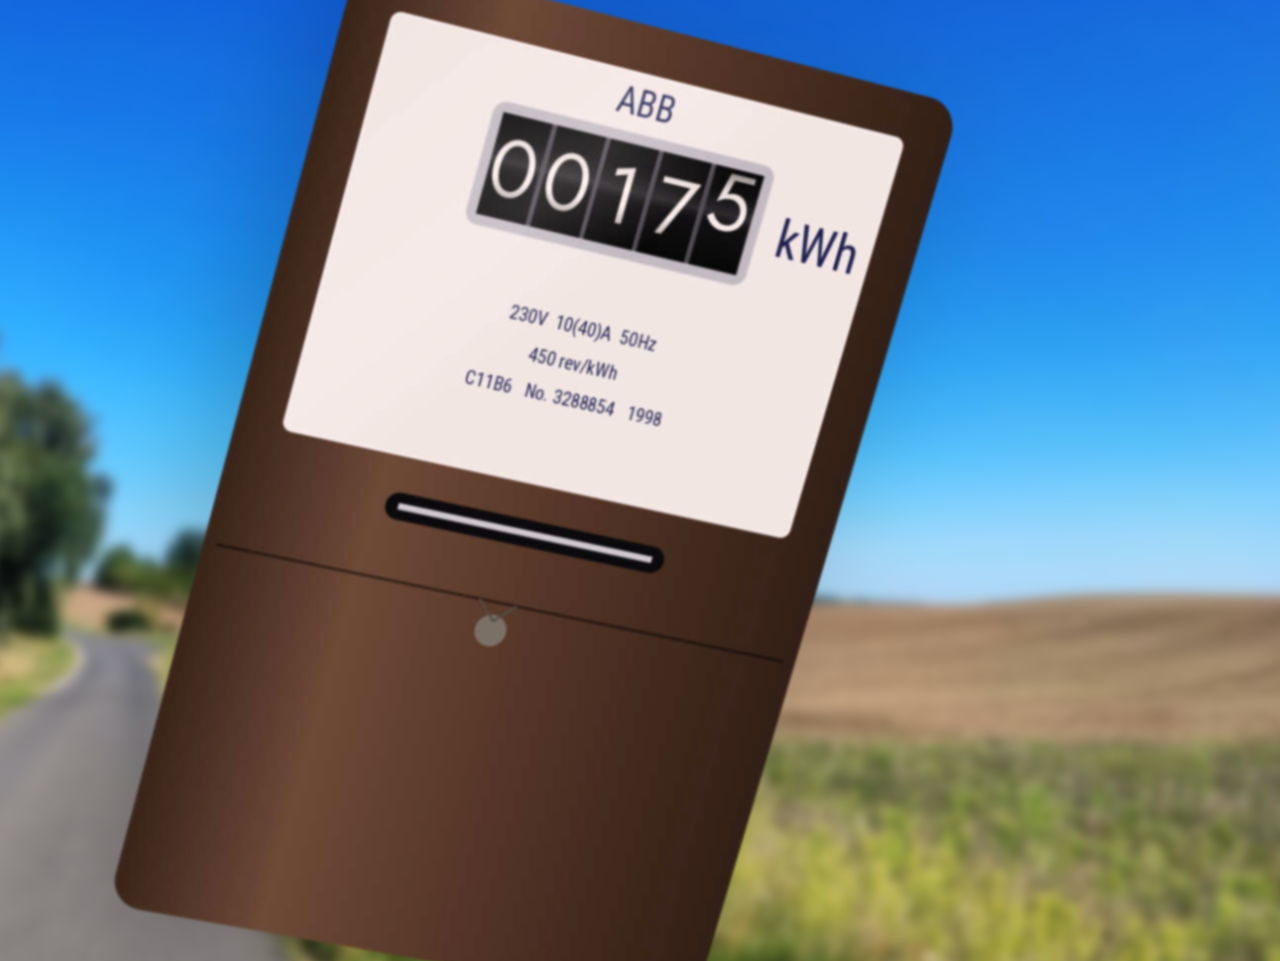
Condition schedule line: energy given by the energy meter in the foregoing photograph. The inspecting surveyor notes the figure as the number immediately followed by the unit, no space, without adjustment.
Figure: 175kWh
